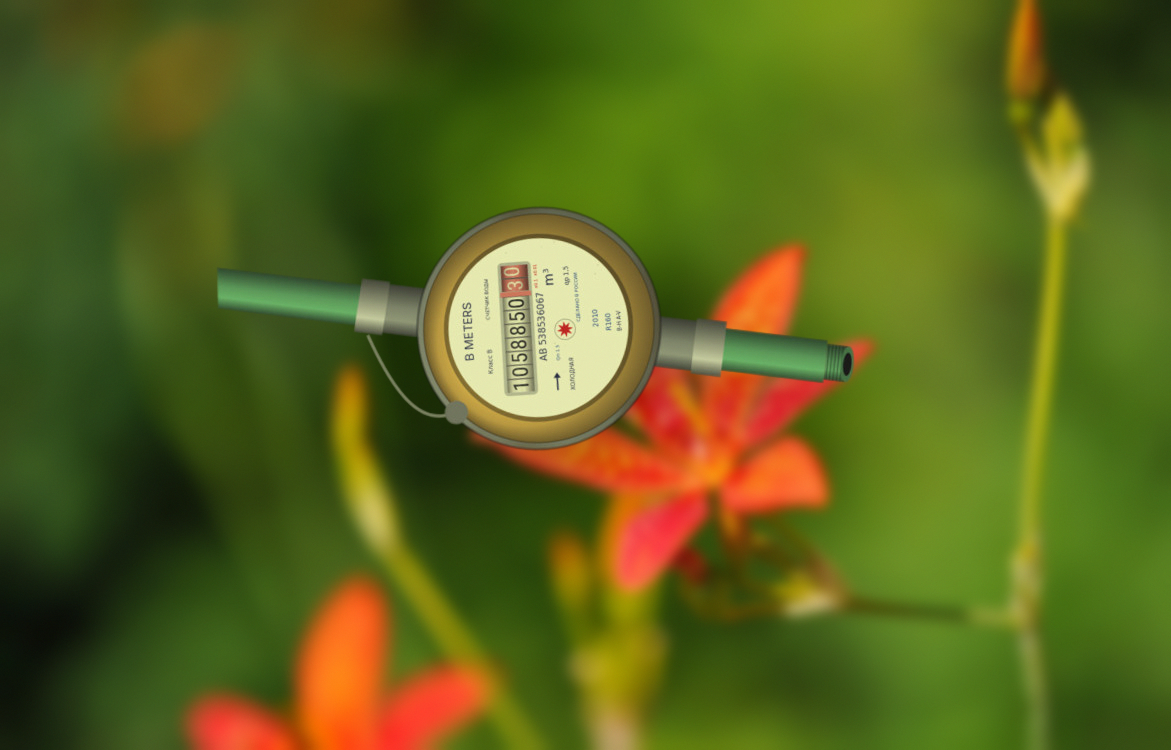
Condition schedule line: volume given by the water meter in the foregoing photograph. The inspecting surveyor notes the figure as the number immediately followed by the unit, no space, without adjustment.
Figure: 1058850.30m³
